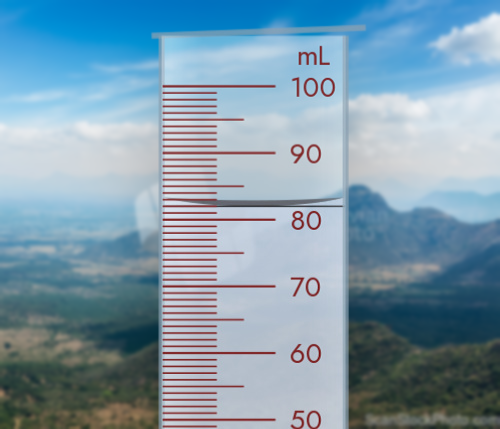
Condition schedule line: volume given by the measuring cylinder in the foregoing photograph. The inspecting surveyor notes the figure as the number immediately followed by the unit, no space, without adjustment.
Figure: 82mL
